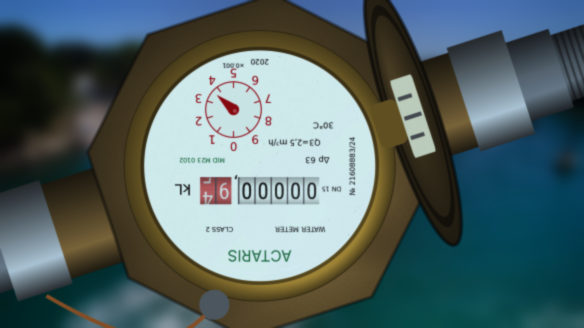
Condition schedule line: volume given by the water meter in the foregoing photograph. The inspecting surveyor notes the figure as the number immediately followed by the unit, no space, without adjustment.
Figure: 0.943kL
